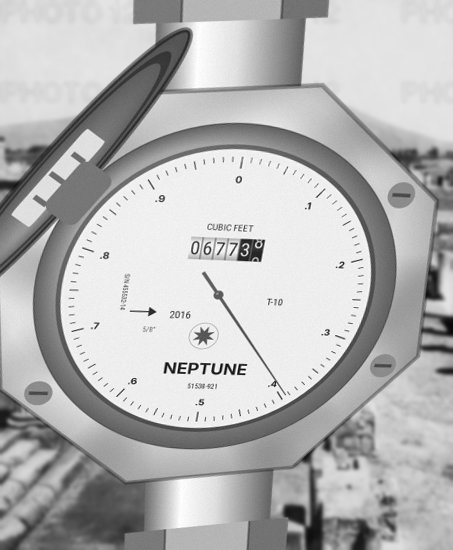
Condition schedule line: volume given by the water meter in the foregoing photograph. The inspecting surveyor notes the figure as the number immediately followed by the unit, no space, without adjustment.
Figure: 67738.39ft³
